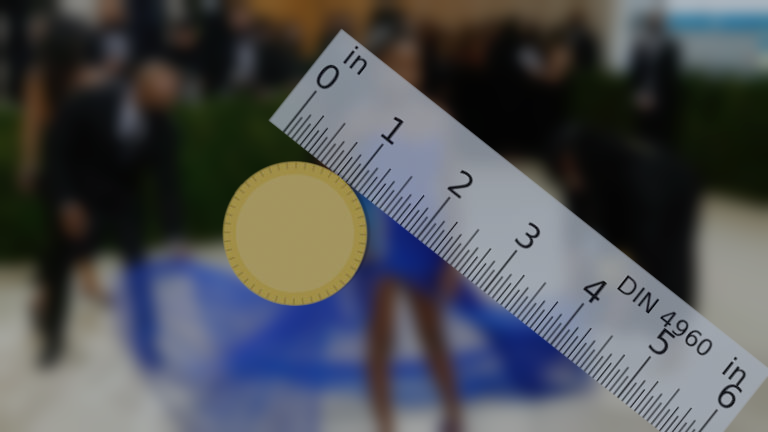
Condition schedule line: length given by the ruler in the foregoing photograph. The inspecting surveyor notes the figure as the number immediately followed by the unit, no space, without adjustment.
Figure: 1.6875in
